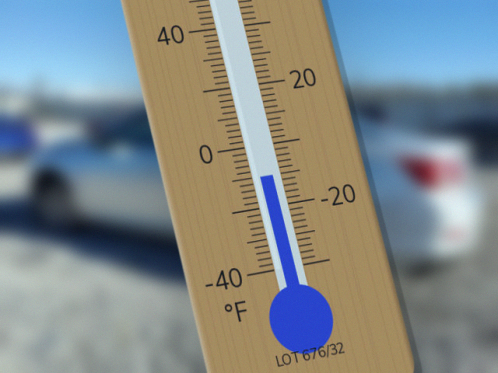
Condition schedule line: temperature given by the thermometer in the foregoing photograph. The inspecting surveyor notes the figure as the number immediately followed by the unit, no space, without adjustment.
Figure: -10°F
